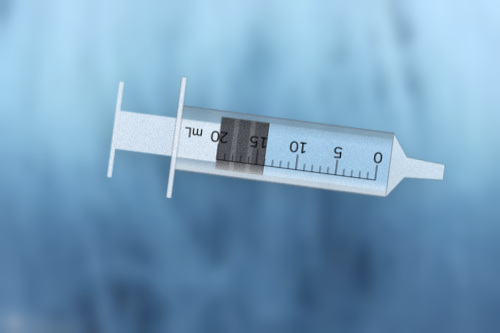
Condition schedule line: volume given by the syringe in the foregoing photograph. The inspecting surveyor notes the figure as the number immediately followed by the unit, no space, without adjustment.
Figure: 14mL
